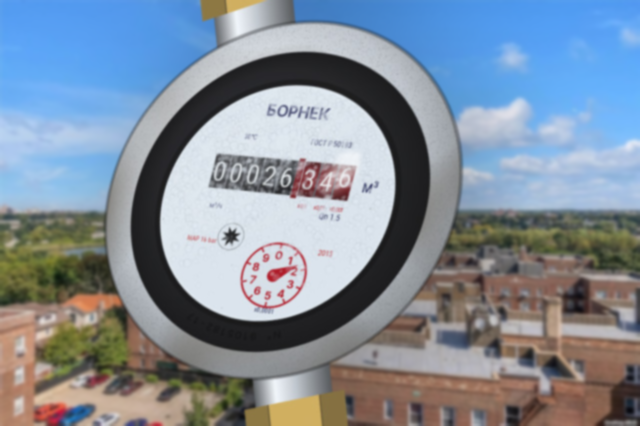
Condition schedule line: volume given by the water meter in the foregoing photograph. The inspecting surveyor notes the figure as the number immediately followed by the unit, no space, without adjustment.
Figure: 26.3461m³
